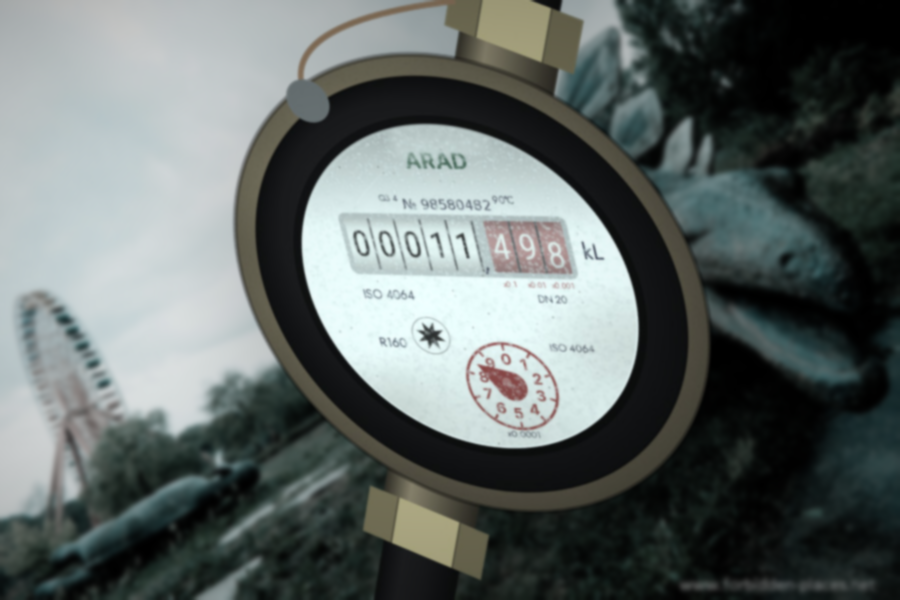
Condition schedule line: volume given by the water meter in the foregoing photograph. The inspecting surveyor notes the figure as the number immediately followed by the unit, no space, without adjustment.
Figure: 11.4978kL
